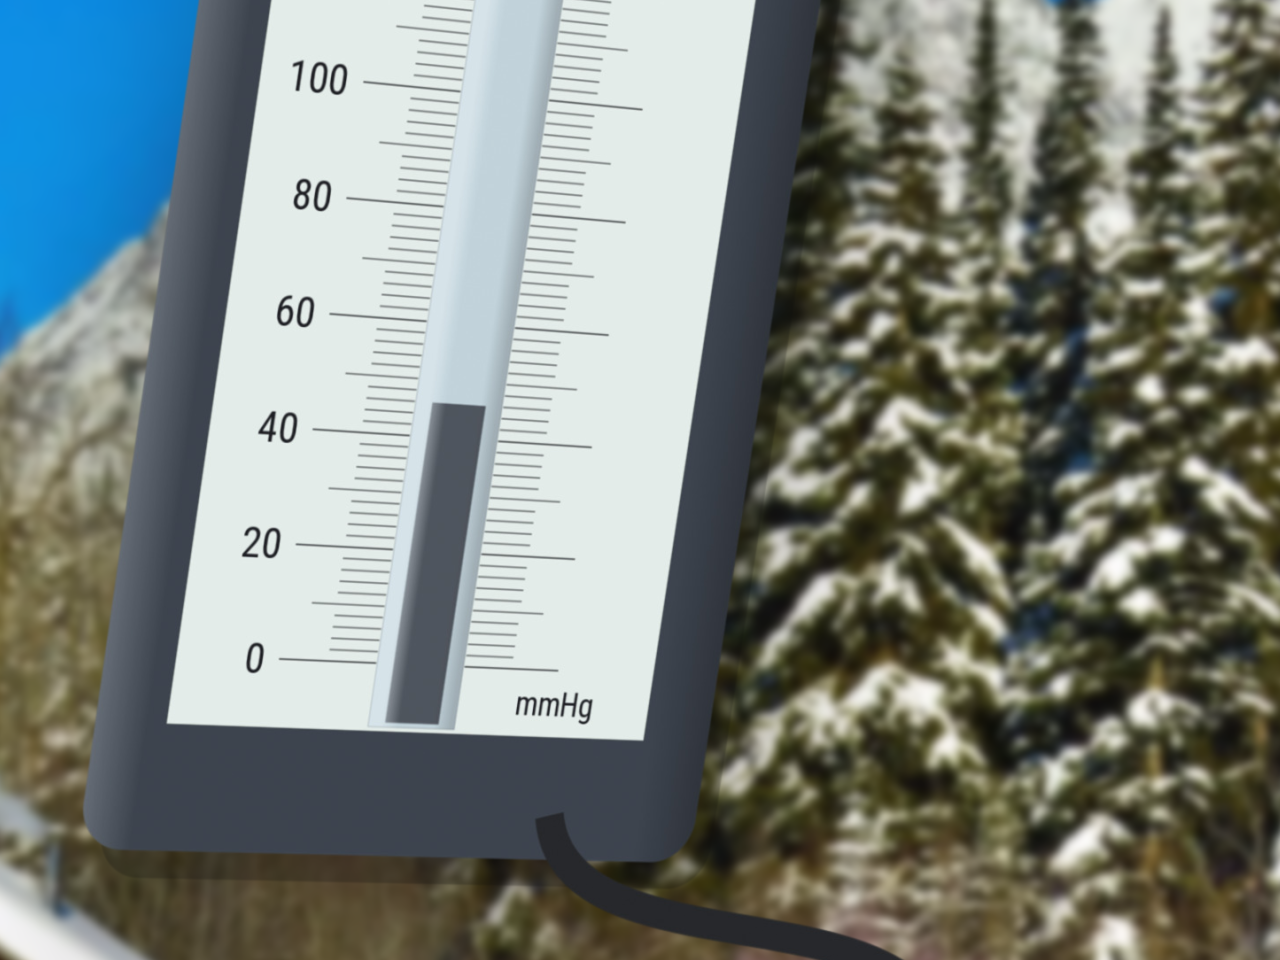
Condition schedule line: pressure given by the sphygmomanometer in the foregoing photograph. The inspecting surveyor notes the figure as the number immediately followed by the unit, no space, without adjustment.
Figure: 46mmHg
